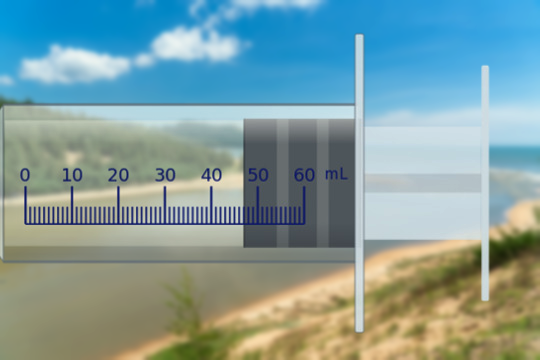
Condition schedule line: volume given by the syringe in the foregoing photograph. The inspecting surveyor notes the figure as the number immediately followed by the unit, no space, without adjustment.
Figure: 47mL
